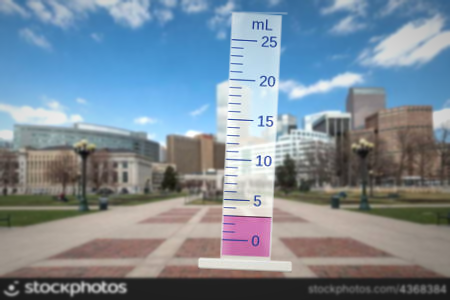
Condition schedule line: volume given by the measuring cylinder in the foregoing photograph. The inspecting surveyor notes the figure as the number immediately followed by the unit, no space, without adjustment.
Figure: 3mL
